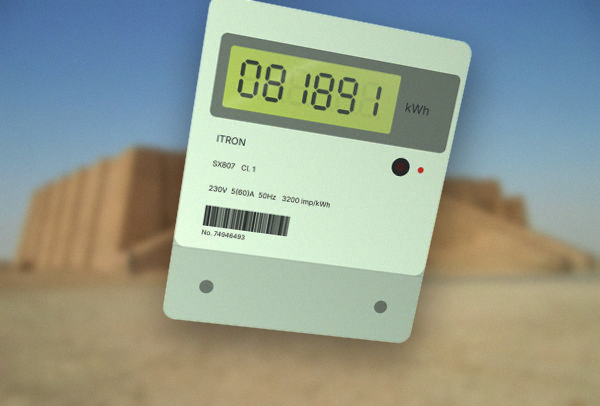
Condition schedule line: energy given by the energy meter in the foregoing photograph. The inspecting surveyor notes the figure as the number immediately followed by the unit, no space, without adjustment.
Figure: 81891kWh
